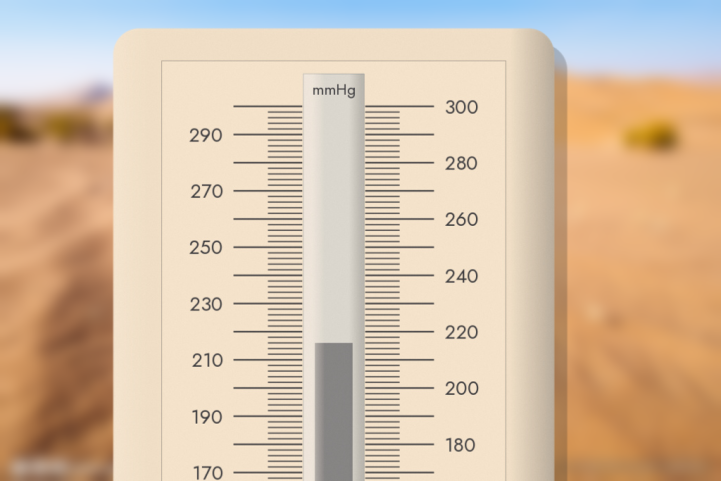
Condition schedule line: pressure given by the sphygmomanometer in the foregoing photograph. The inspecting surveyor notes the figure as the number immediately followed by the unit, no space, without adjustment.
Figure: 216mmHg
